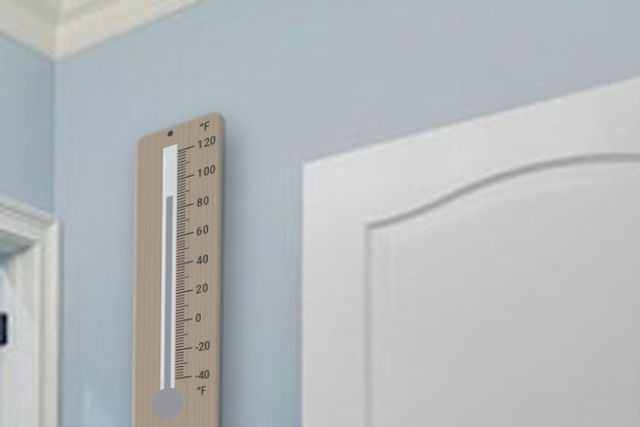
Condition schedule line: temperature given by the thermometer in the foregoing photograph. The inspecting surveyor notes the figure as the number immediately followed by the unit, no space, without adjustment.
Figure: 90°F
